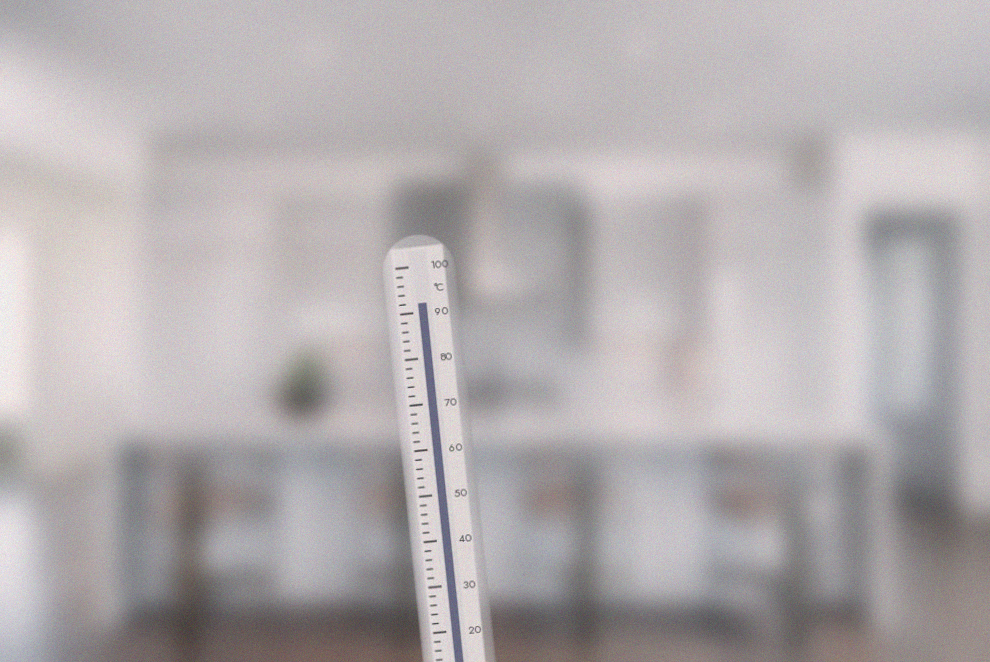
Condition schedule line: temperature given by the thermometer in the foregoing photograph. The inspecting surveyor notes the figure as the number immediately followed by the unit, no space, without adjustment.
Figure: 92°C
